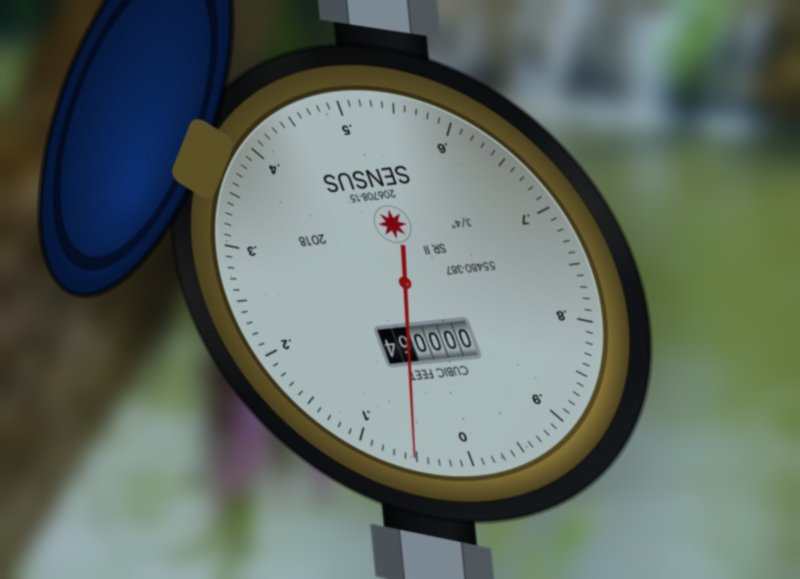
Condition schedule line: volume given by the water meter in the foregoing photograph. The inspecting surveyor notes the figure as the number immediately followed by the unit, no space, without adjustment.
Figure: 64.05ft³
